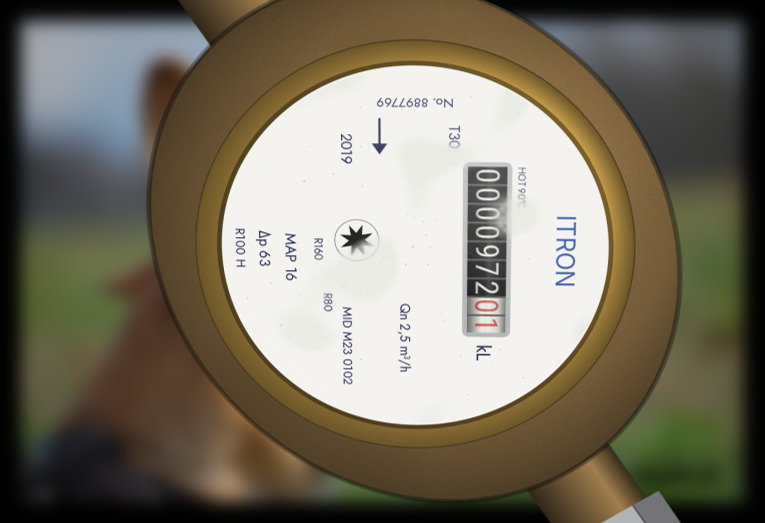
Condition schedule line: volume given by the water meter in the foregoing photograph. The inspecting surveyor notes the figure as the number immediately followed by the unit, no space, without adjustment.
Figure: 972.01kL
